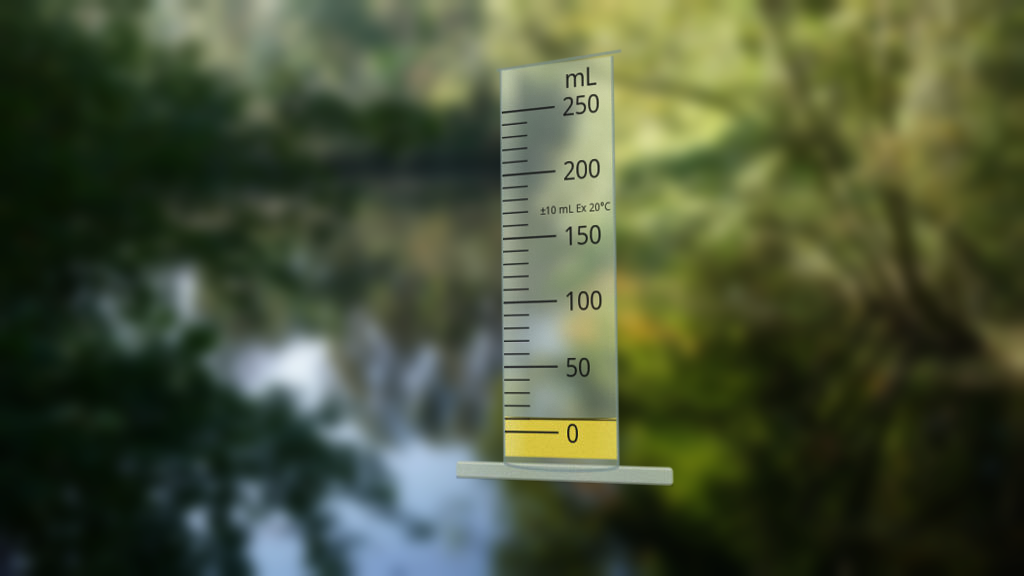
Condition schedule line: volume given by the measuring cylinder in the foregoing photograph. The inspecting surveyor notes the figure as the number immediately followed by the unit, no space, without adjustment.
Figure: 10mL
